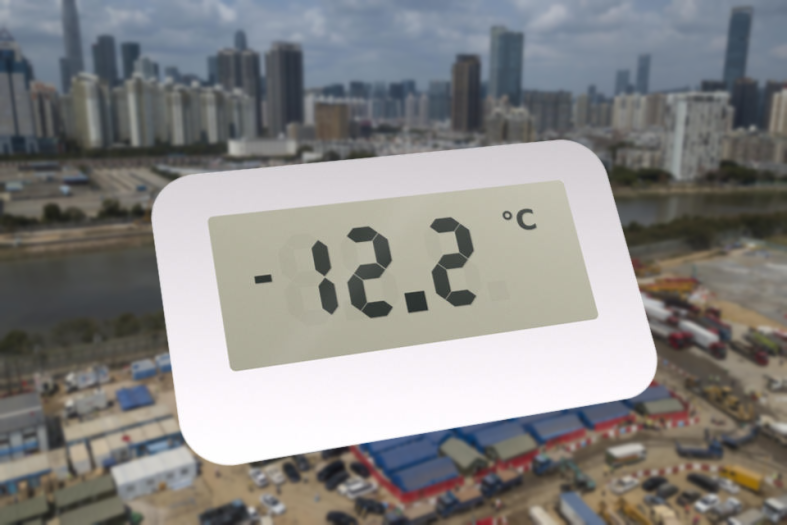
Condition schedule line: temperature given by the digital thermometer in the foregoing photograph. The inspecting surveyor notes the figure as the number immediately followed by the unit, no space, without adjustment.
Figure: -12.2°C
